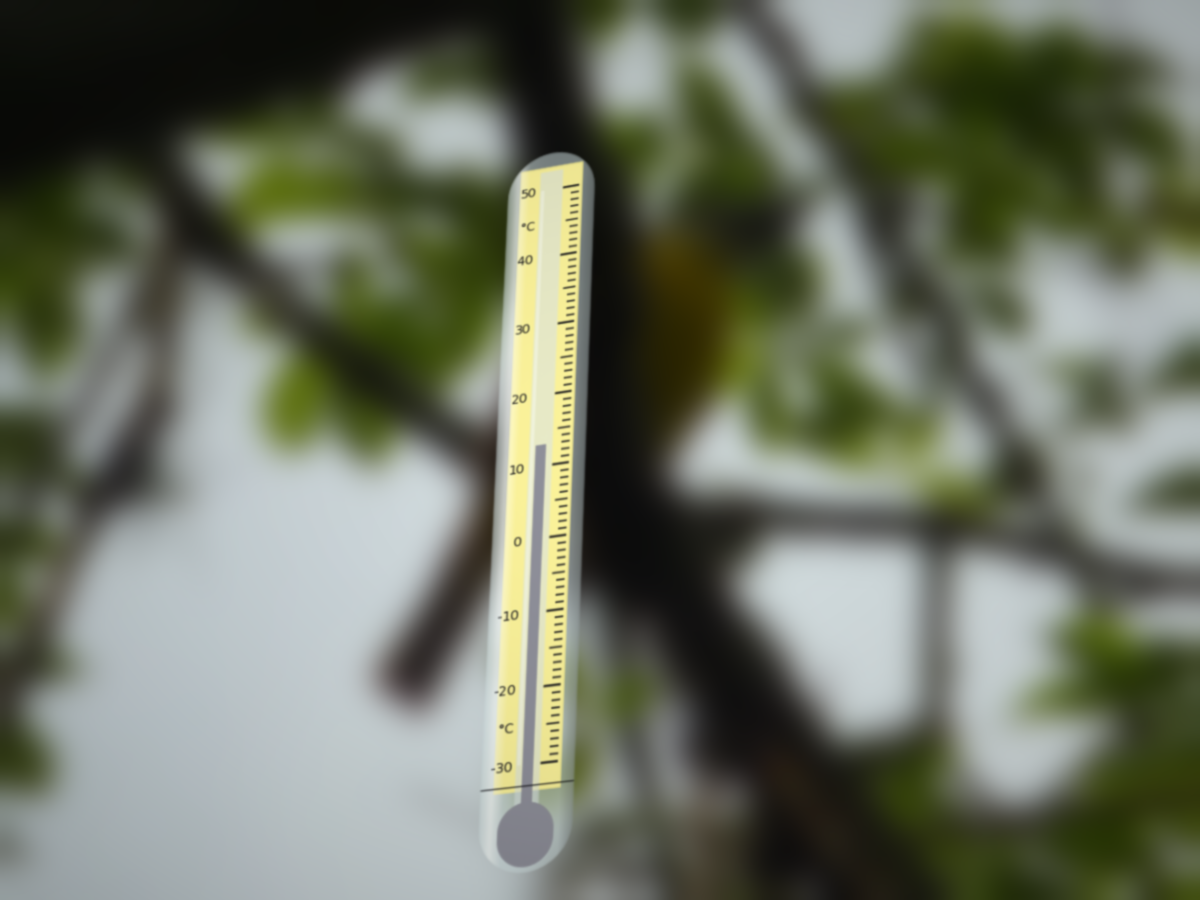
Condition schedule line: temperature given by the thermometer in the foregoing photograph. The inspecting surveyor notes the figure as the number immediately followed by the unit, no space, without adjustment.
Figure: 13°C
